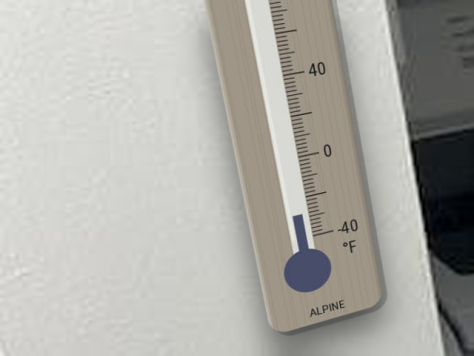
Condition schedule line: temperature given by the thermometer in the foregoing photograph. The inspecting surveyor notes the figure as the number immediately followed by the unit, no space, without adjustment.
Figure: -28°F
